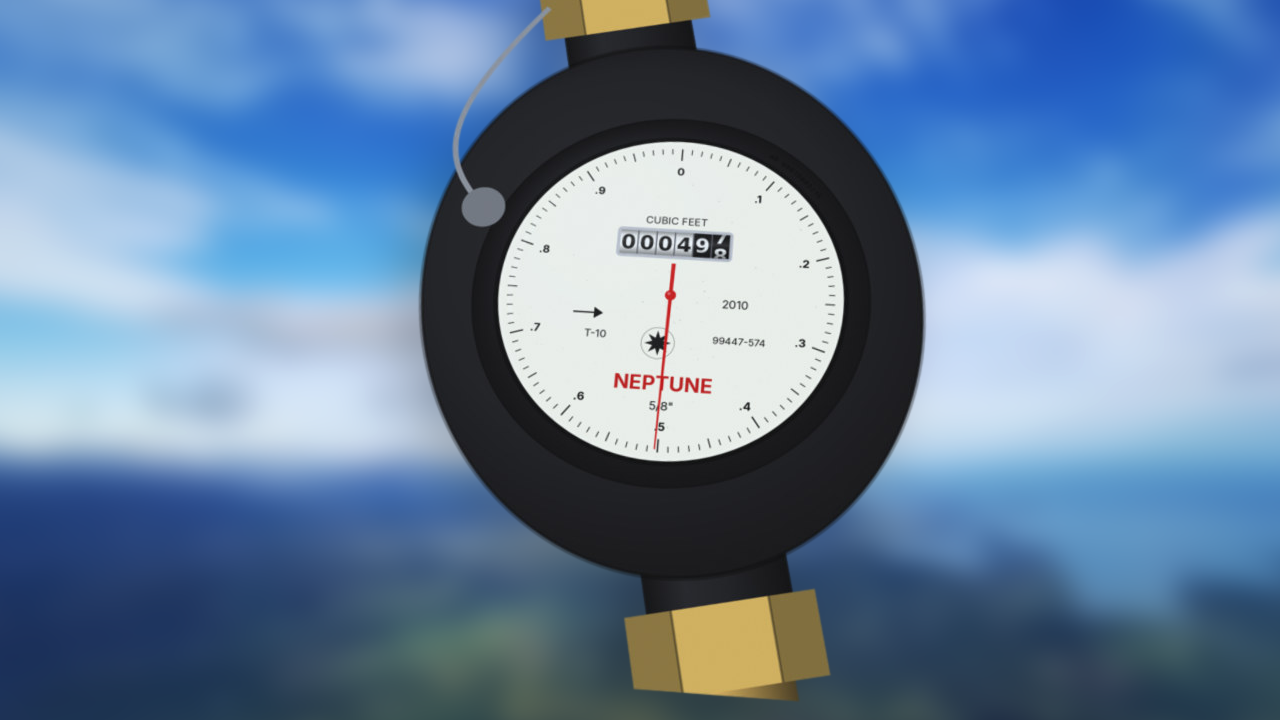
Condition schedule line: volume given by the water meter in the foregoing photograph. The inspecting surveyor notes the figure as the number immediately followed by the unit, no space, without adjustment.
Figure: 497.50ft³
